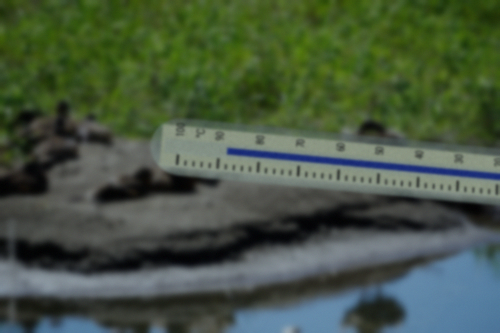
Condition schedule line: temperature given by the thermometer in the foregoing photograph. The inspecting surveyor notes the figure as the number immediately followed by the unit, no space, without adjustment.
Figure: 88°C
